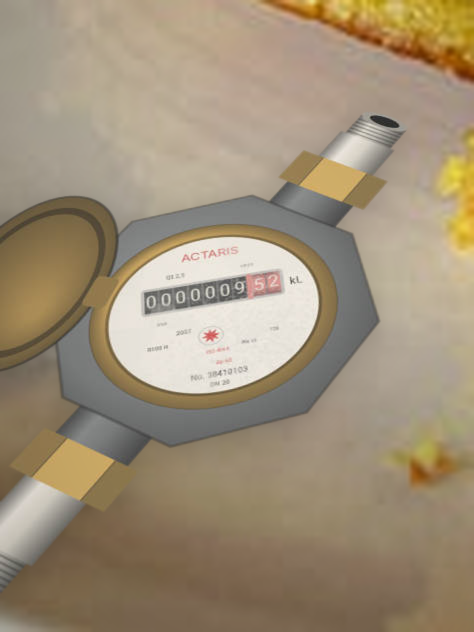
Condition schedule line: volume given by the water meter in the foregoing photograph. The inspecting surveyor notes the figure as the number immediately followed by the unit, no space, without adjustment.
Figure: 9.52kL
